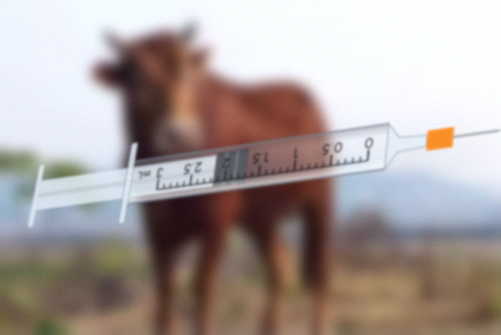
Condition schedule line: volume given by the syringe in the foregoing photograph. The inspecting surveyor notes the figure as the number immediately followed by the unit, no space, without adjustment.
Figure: 1.7mL
